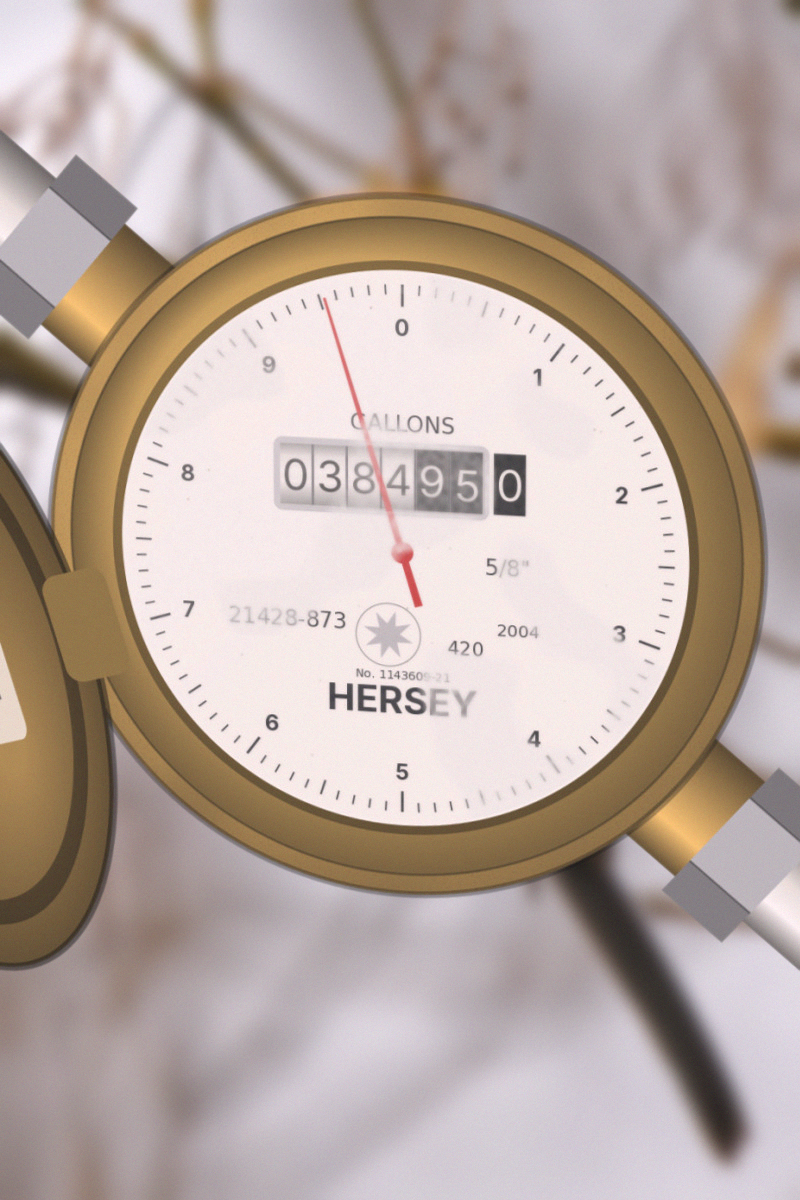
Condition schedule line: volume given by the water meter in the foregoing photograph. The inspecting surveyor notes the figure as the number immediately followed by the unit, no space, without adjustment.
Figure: 384949.5gal
